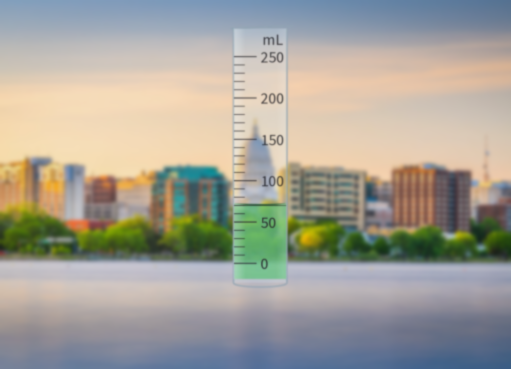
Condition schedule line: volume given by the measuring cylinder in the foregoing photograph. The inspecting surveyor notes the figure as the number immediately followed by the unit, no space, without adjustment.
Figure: 70mL
